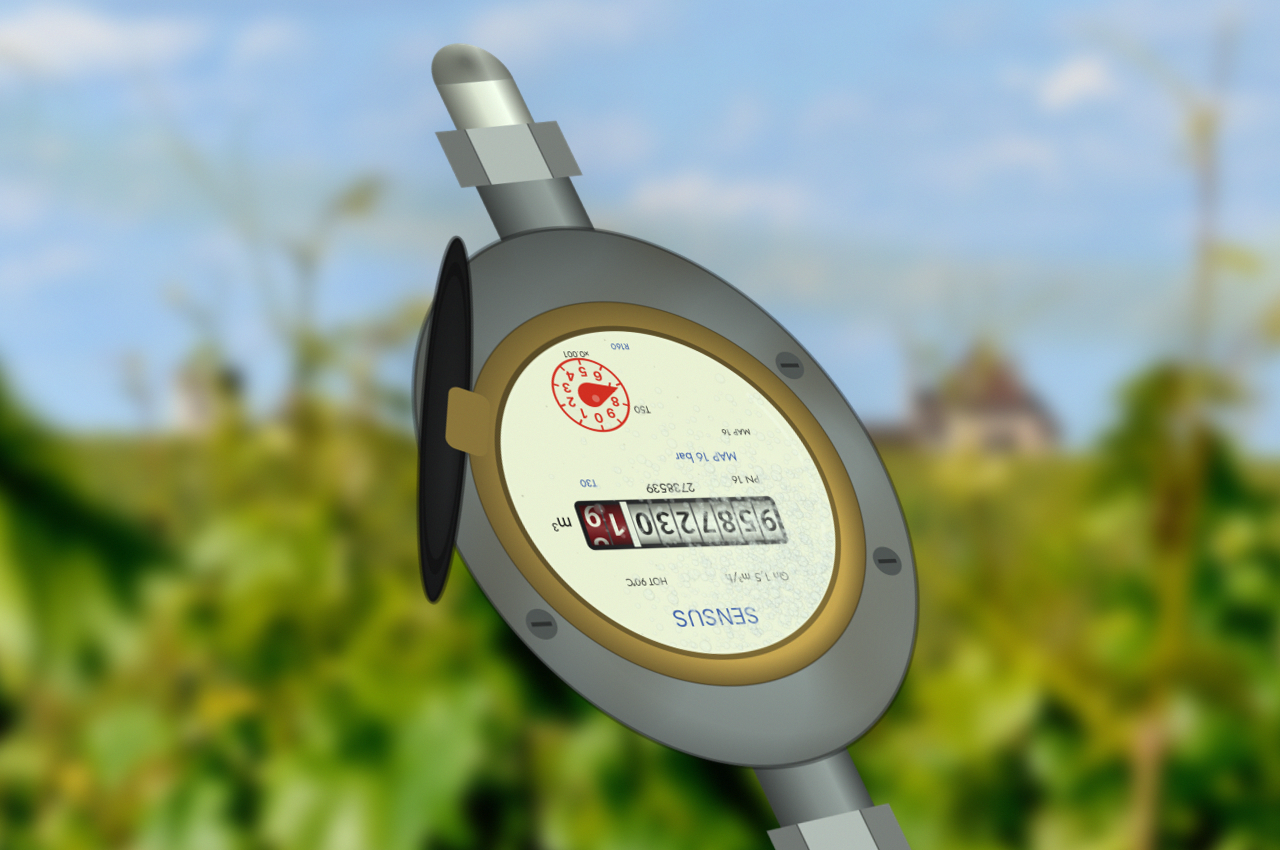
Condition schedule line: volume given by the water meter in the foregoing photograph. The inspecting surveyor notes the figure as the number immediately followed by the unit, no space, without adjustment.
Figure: 9587230.187m³
